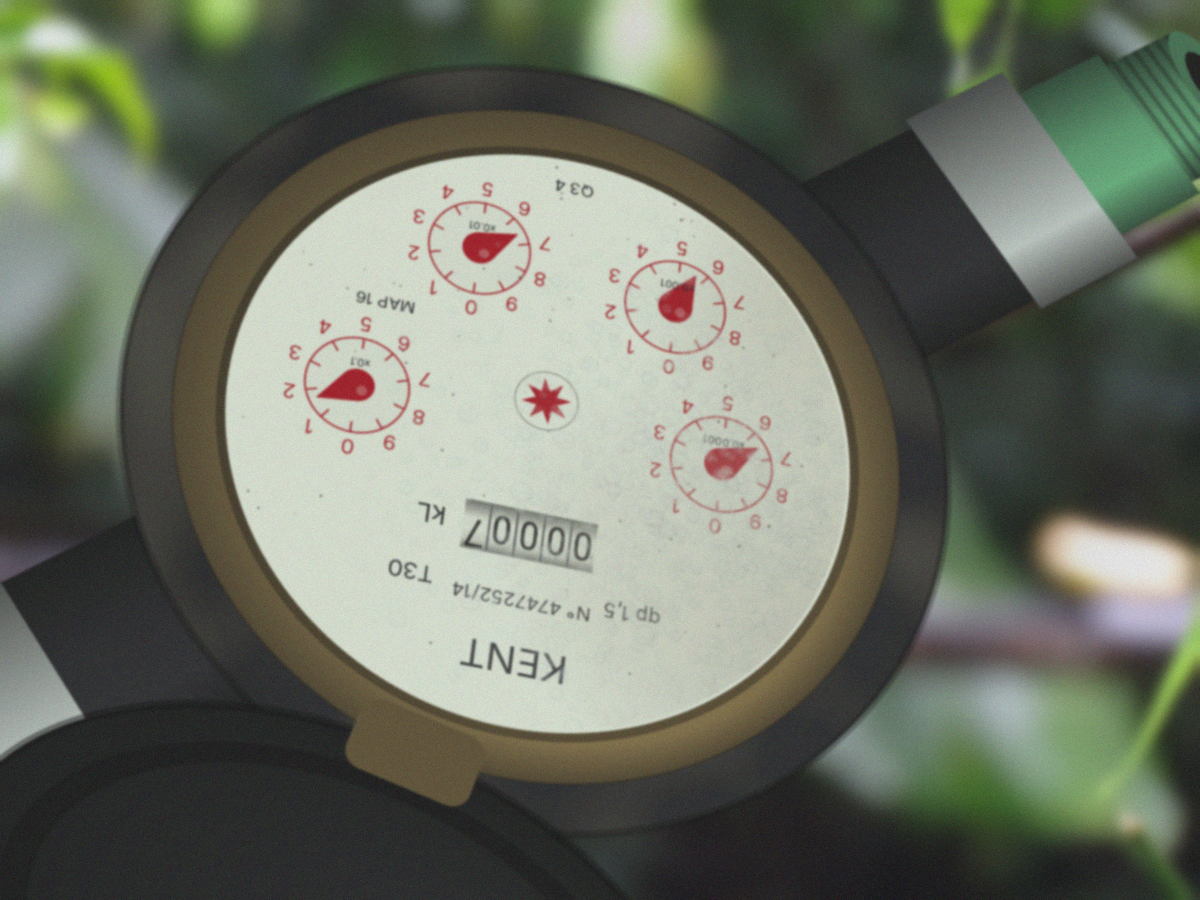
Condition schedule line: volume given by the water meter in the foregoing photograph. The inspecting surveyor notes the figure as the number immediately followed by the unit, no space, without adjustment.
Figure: 7.1656kL
